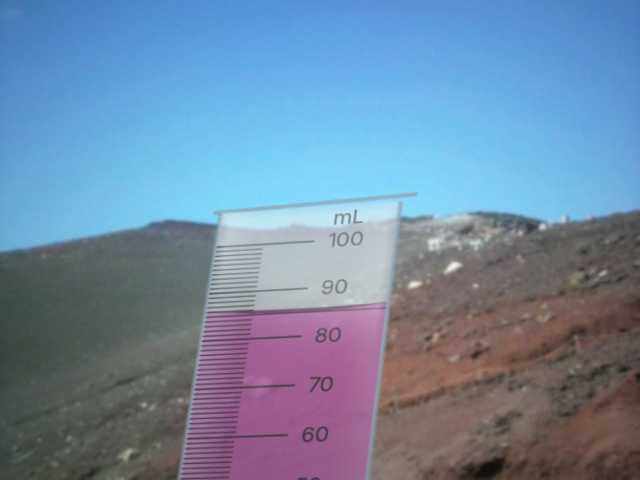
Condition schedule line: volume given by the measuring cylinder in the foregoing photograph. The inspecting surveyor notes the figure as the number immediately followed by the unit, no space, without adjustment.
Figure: 85mL
